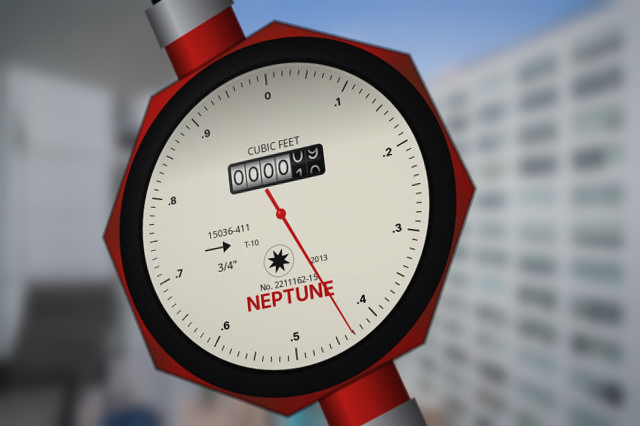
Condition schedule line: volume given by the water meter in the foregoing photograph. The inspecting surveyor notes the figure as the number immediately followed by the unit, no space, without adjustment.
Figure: 9.43ft³
